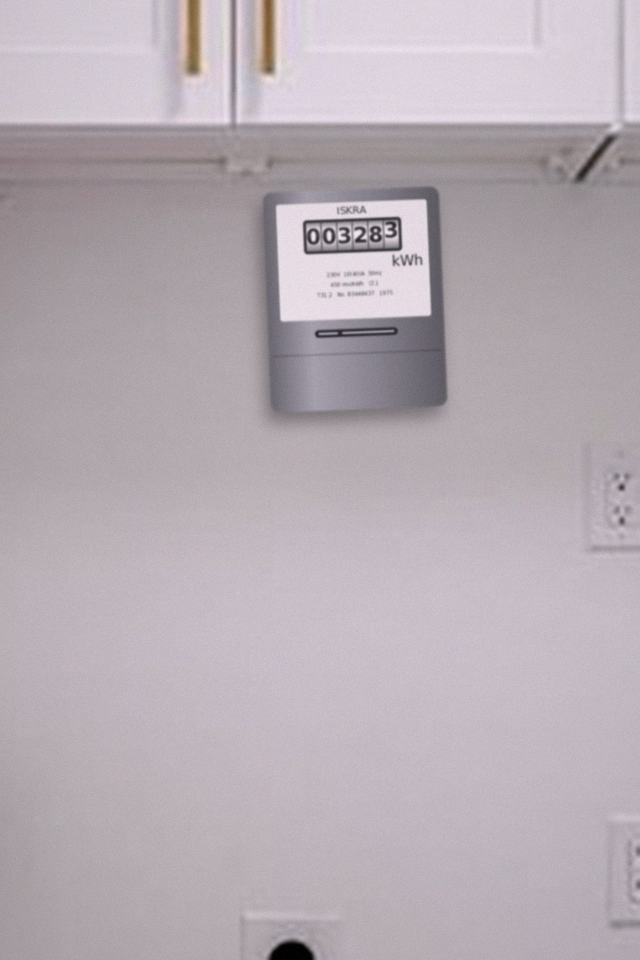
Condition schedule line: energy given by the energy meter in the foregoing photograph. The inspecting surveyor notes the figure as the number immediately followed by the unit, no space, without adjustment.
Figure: 3283kWh
